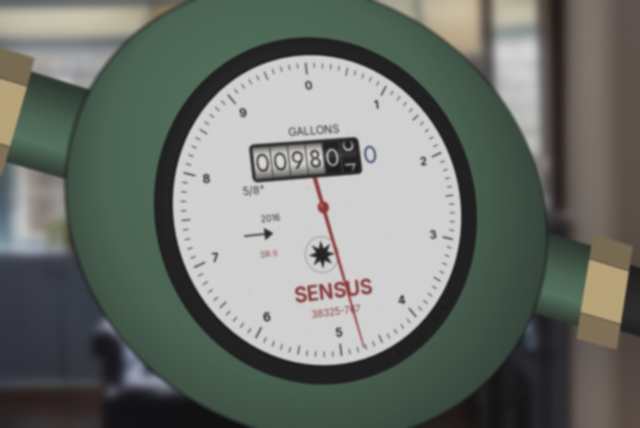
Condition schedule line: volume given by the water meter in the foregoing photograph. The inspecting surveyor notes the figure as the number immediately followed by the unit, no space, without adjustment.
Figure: 98064.7gal
